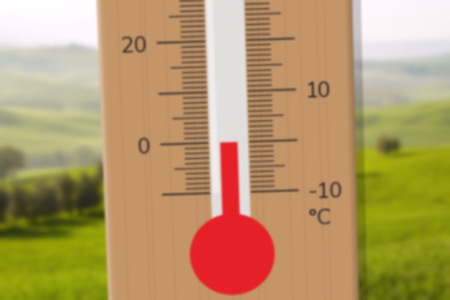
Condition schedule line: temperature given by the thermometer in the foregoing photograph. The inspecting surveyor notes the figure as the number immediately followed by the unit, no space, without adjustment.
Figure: 0°C
